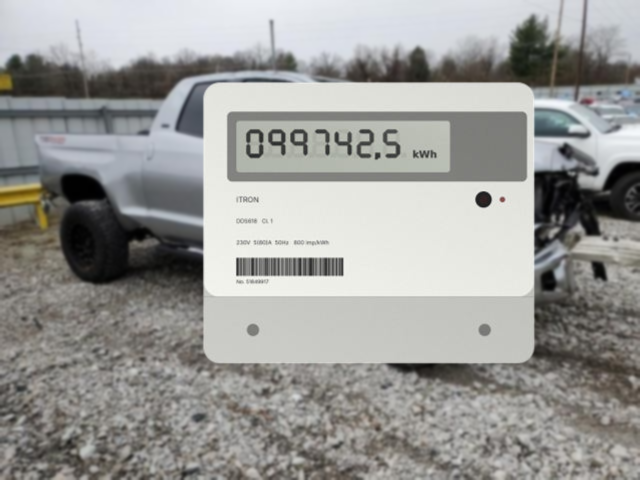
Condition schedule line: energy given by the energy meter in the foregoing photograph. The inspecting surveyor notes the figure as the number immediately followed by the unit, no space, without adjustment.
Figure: 99742.5kWh
